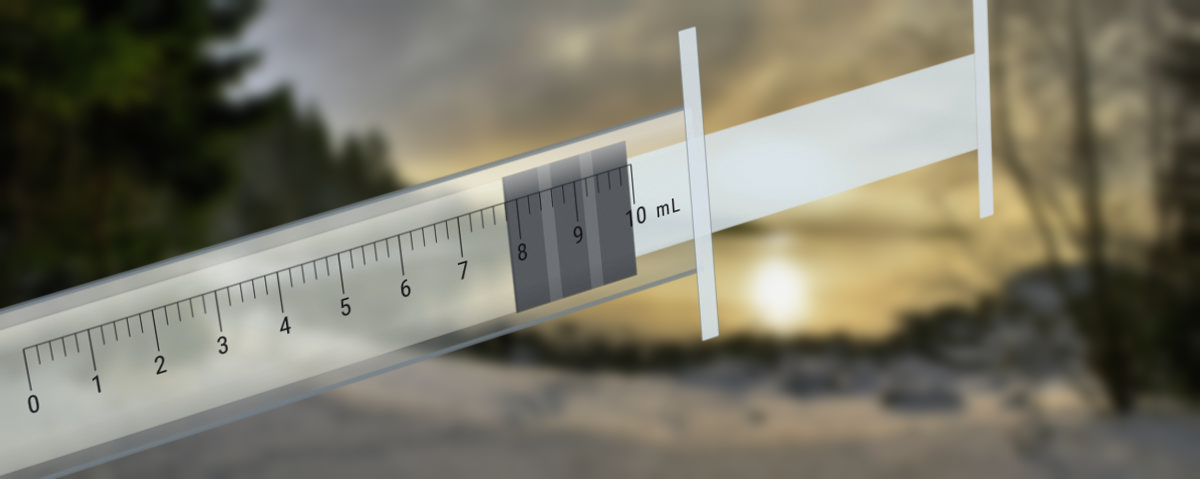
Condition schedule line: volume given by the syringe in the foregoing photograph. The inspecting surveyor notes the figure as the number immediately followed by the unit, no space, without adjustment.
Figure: 7.8mL
